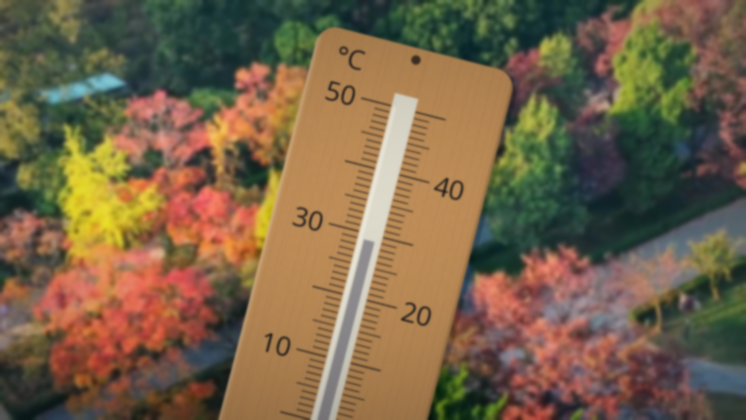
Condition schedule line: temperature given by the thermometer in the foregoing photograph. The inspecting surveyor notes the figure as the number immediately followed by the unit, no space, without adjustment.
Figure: 29°C
